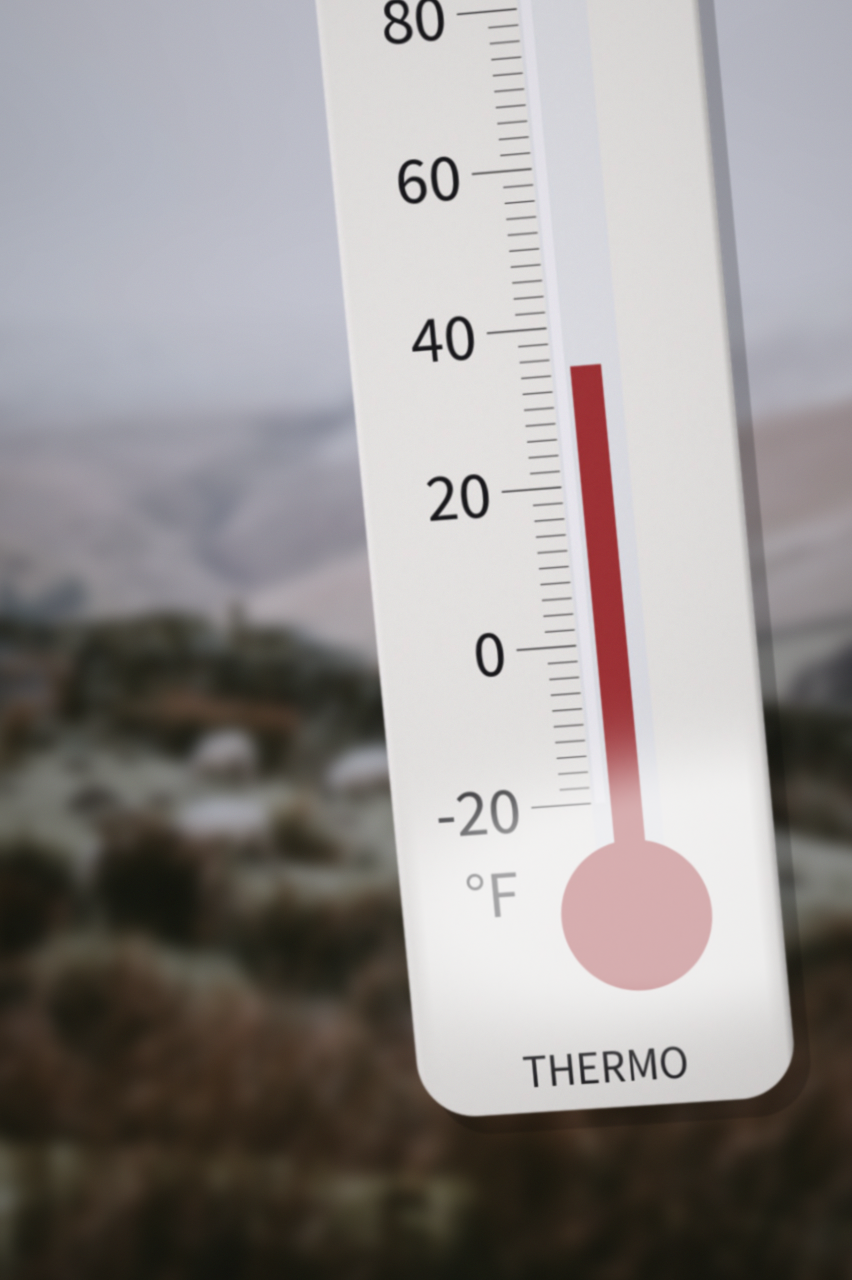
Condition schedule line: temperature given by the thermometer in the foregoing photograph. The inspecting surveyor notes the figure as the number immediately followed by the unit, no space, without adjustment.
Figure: 35°F
